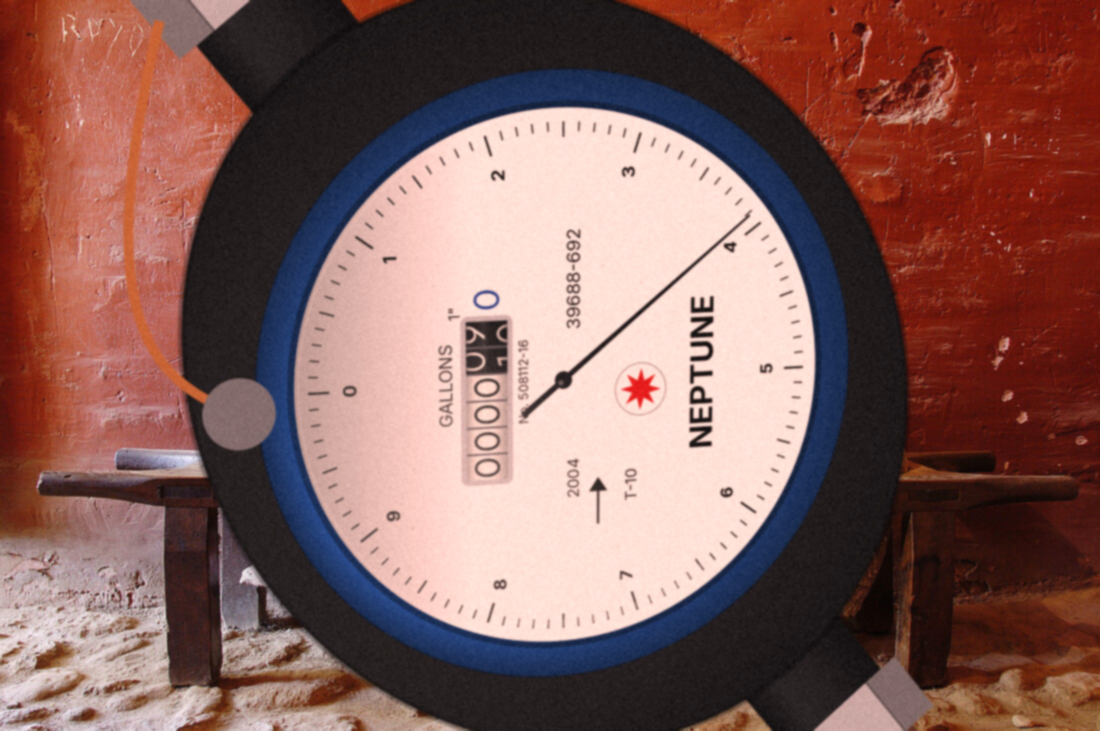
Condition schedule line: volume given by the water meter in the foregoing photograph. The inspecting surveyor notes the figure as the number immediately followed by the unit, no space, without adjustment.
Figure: 93.9gal
